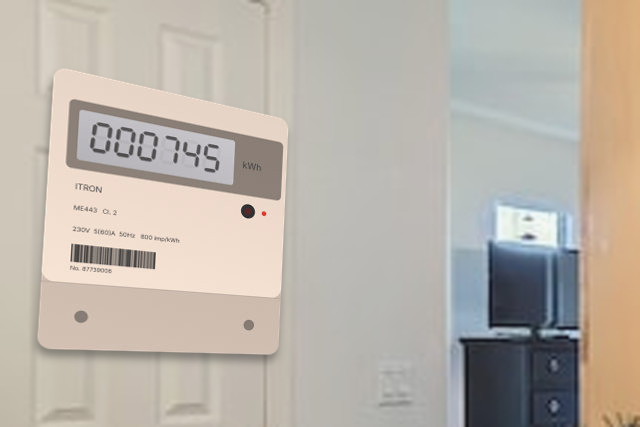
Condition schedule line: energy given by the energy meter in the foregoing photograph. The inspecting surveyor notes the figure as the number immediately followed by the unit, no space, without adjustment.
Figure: 745kWh
